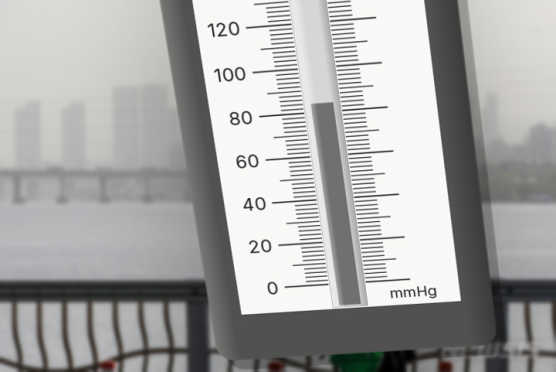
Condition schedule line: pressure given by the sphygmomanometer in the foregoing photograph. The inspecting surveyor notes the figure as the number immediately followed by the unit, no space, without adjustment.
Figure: 84mmHg
